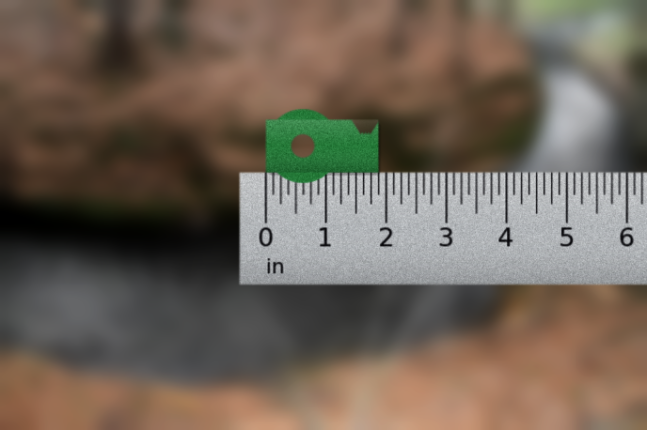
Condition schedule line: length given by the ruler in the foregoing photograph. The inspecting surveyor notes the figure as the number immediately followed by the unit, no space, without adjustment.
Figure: 1.875in
